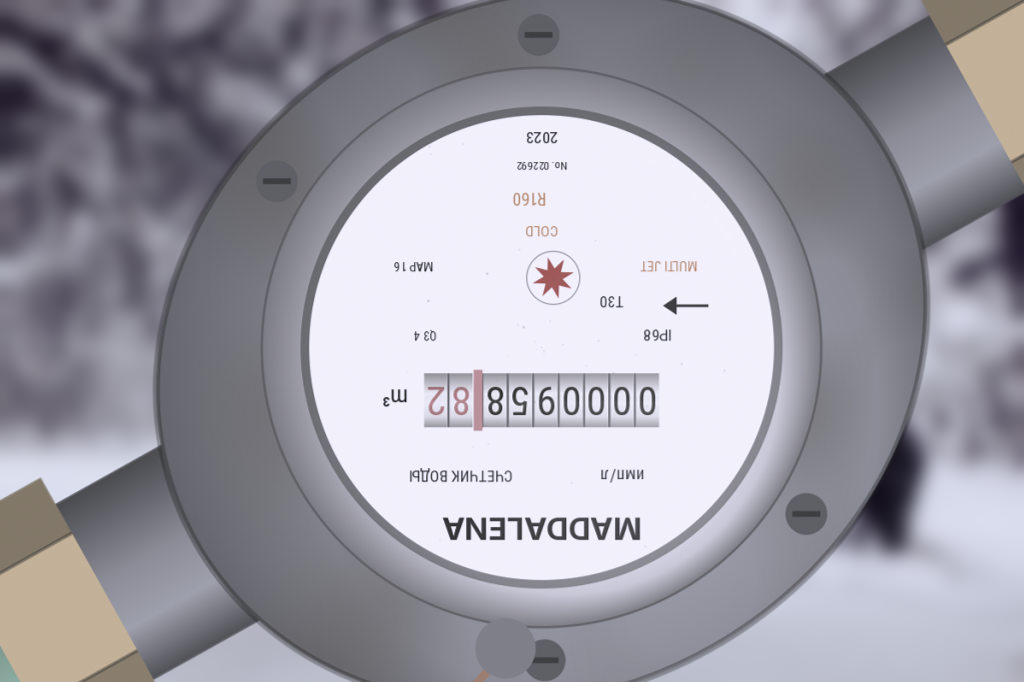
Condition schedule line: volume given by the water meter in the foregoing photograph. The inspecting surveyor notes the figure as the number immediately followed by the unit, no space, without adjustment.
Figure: 958.82m³
